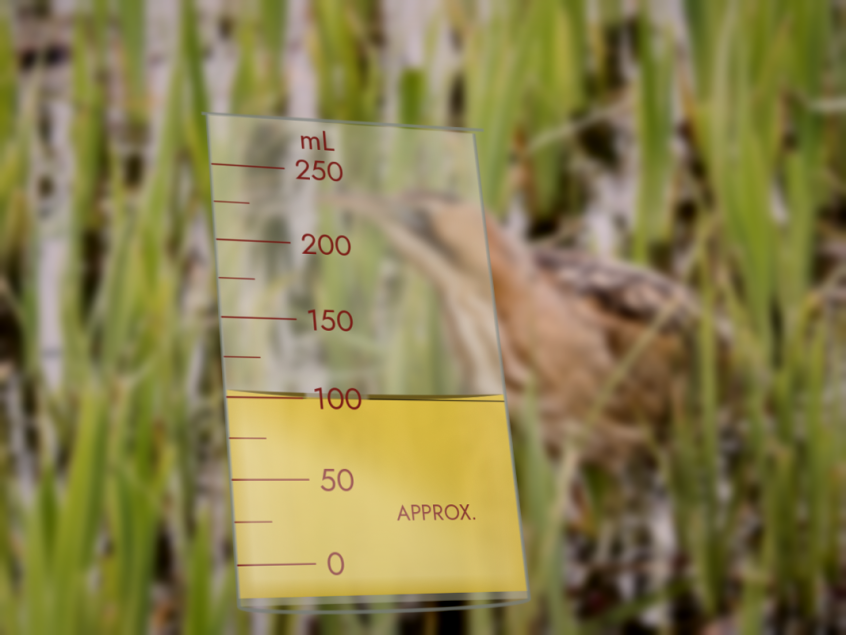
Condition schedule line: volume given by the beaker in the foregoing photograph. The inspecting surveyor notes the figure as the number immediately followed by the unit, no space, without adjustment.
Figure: 100mL
